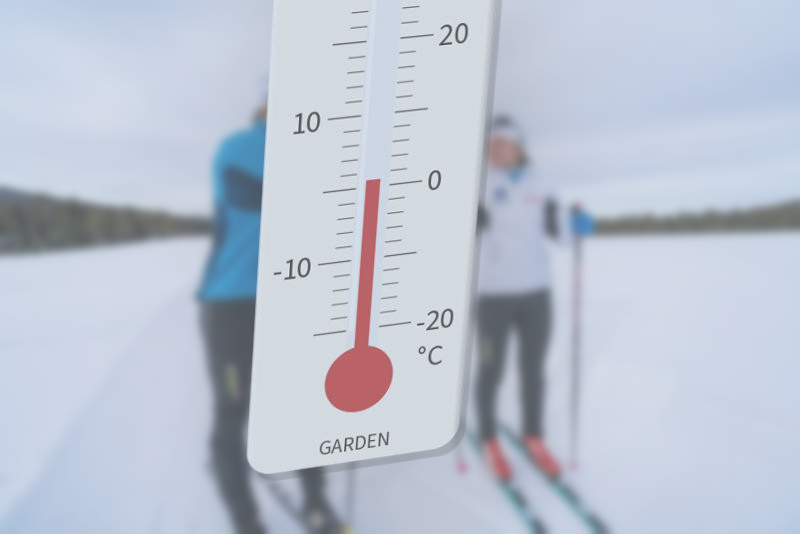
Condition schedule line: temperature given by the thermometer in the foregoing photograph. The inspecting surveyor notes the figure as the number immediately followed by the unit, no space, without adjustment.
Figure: 1°C
